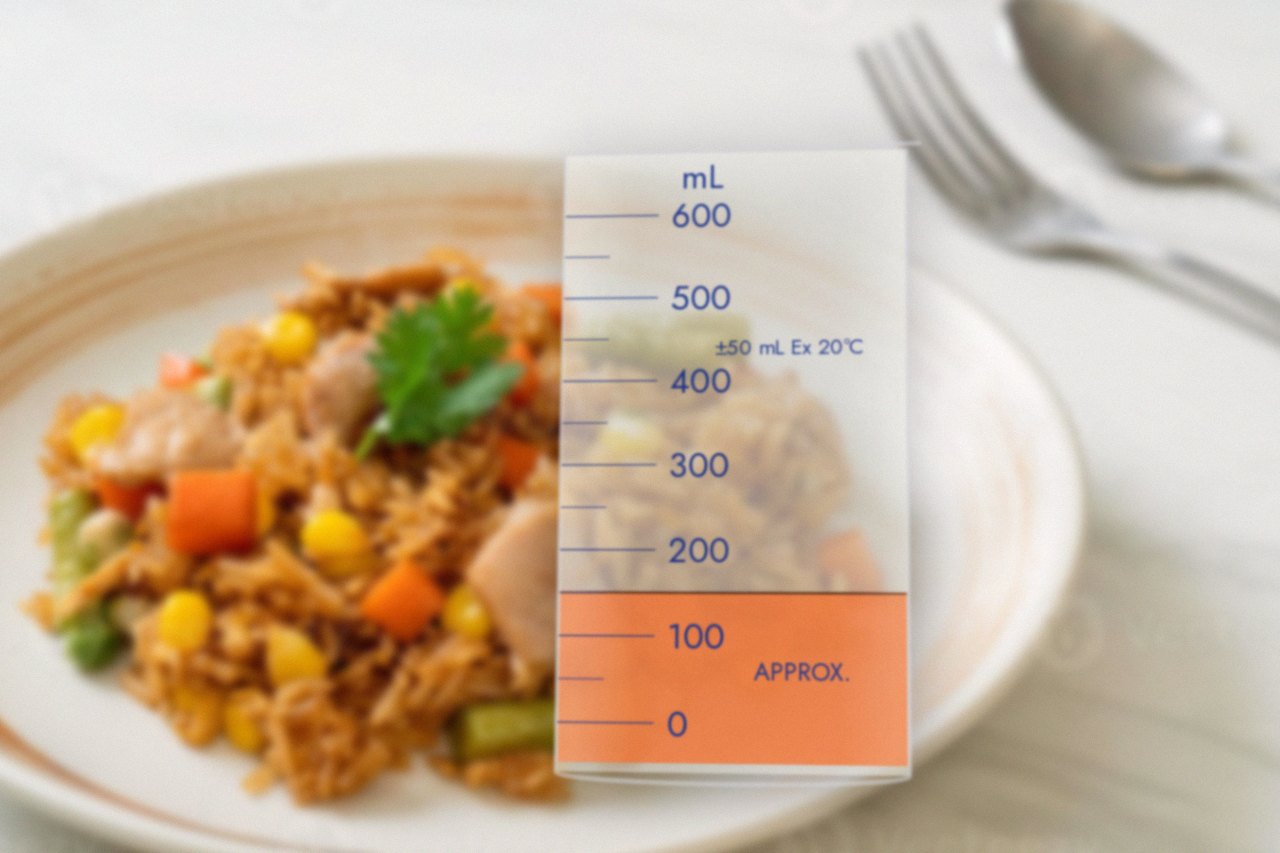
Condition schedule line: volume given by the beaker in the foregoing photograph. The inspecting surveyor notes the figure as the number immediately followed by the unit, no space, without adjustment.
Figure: 150mL
